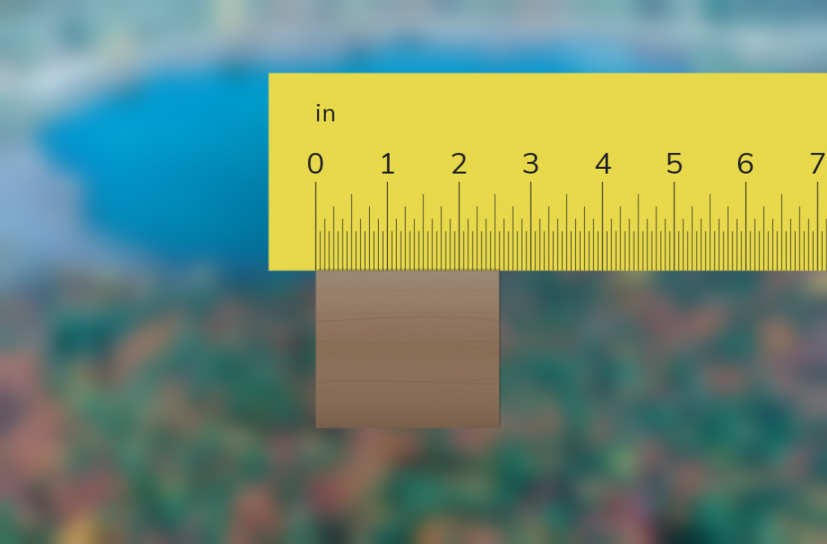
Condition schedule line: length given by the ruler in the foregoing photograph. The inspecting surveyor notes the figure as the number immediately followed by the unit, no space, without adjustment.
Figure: 2.5625in
